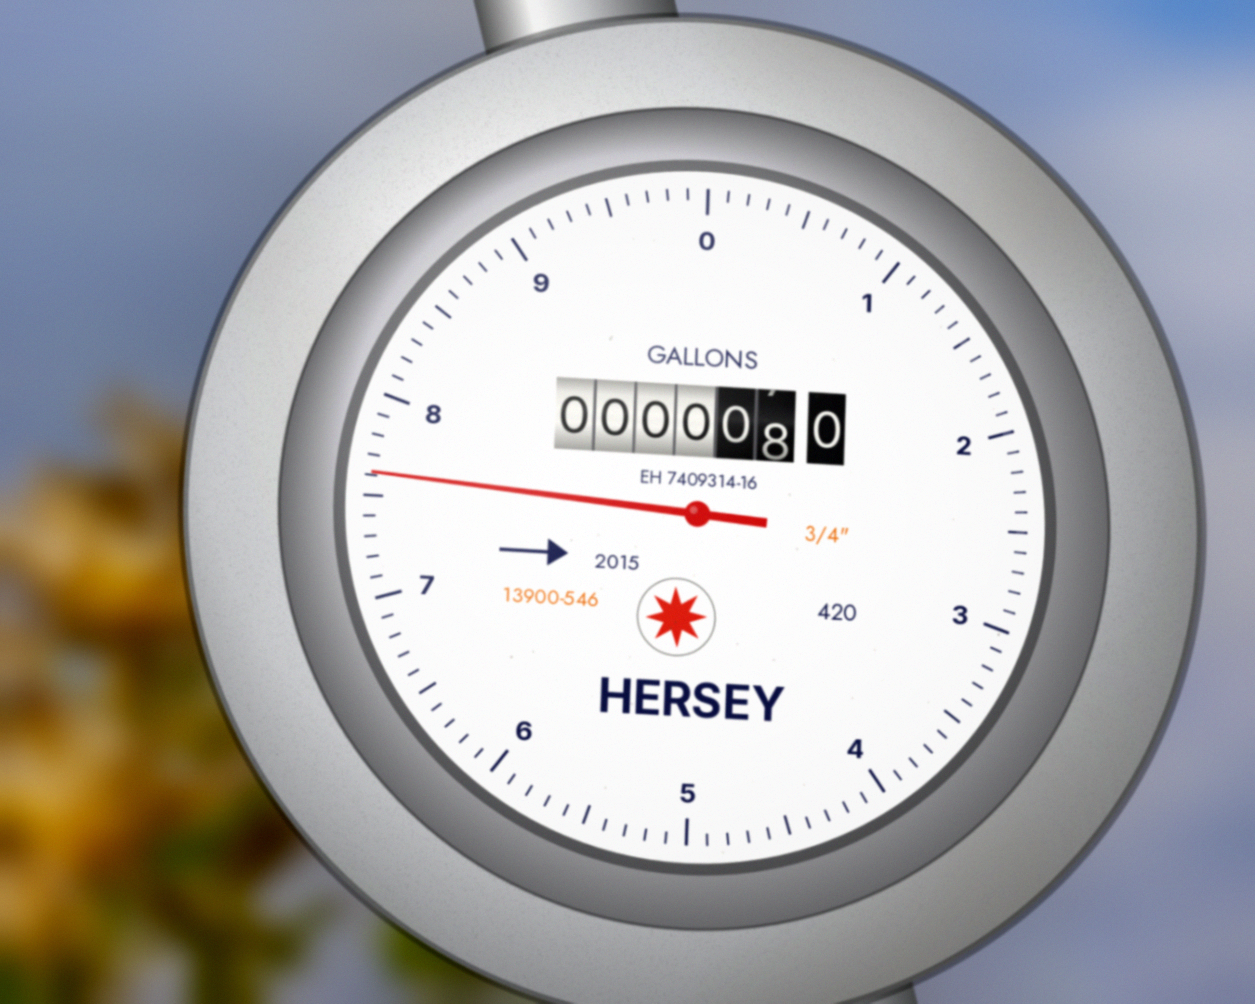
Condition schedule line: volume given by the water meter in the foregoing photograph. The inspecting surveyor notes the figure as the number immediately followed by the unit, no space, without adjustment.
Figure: 77.6gal
